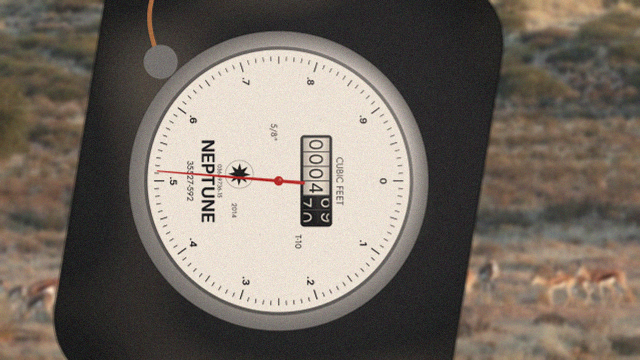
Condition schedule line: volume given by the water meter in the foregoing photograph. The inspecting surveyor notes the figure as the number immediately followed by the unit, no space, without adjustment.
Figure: 469.51ft³
